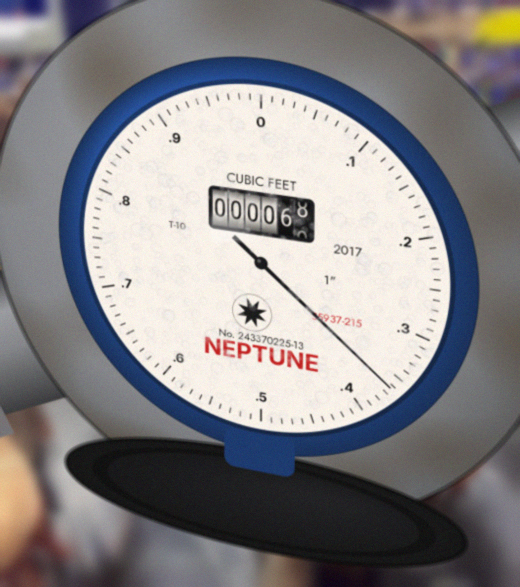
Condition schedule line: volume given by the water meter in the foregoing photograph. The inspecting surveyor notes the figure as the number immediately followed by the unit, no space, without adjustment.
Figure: 68.36ft³
